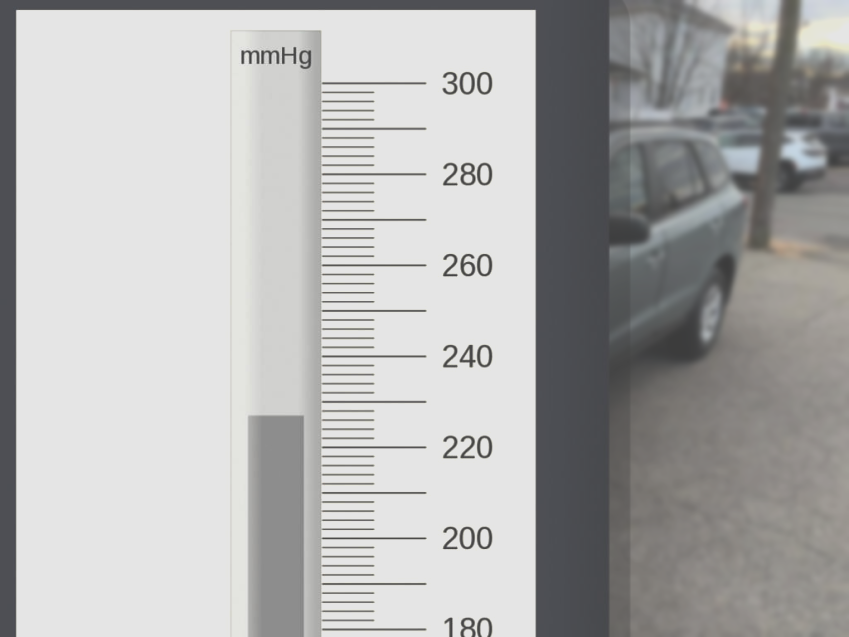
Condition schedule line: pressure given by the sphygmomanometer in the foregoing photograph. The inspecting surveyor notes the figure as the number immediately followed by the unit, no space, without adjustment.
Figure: 227mmHg
